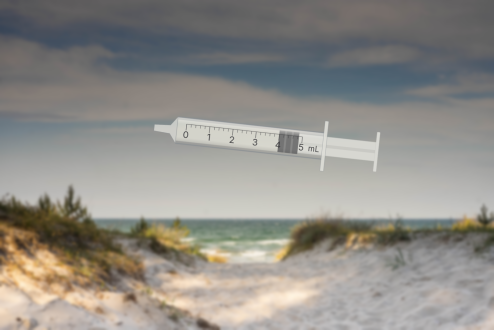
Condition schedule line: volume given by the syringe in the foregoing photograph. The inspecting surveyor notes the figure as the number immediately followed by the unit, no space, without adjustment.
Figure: 4mL
